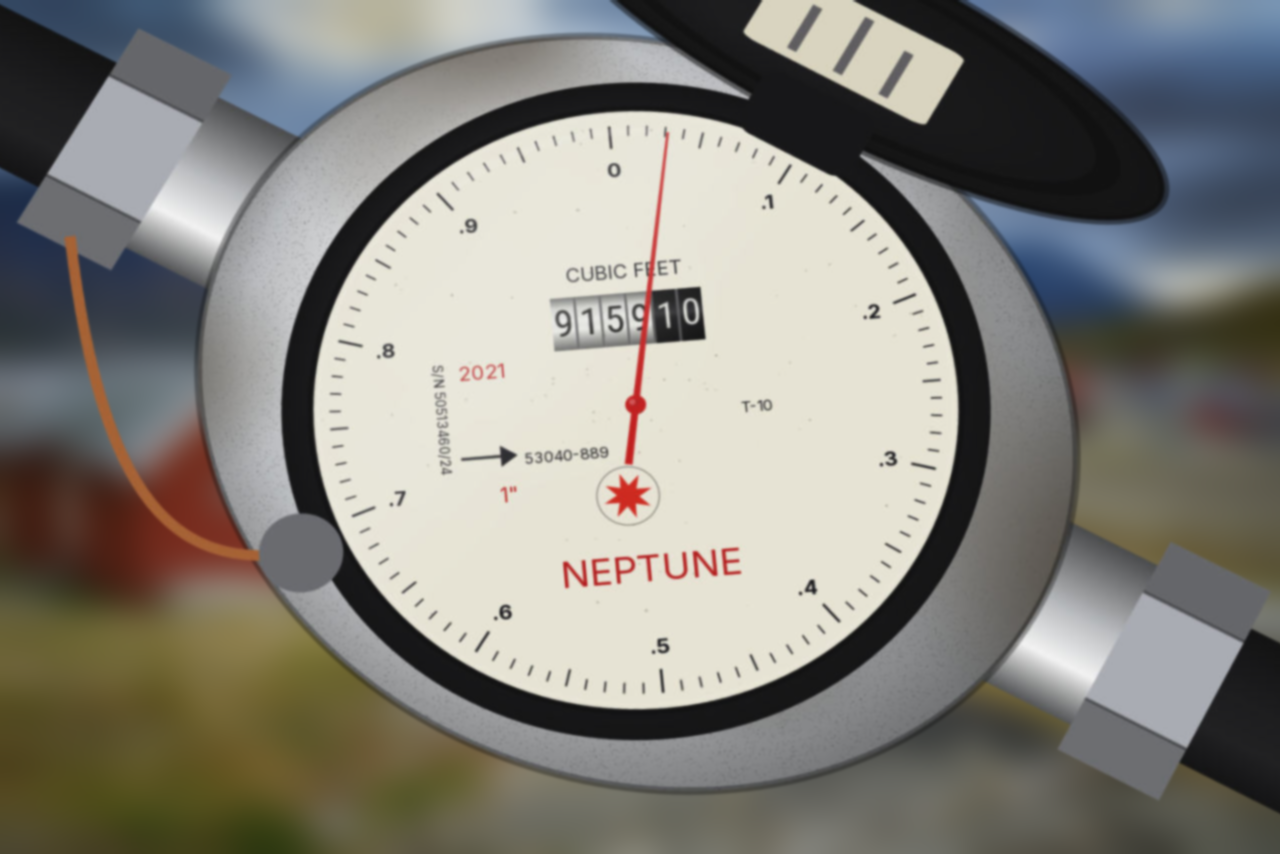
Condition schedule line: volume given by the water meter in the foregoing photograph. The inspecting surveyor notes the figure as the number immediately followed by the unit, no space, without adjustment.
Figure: 915910.03ft³
